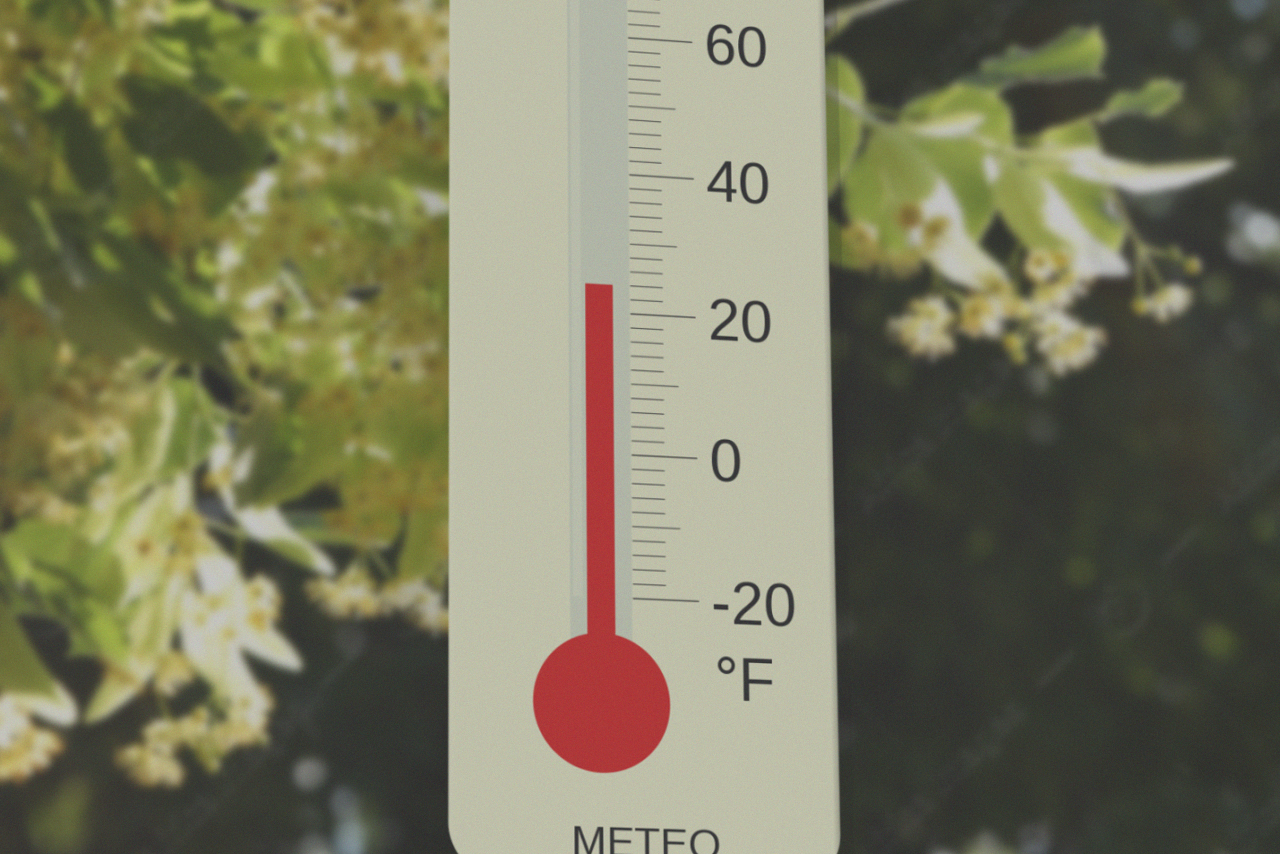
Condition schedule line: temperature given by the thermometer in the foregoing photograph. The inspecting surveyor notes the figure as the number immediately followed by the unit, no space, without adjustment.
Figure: 24°F
